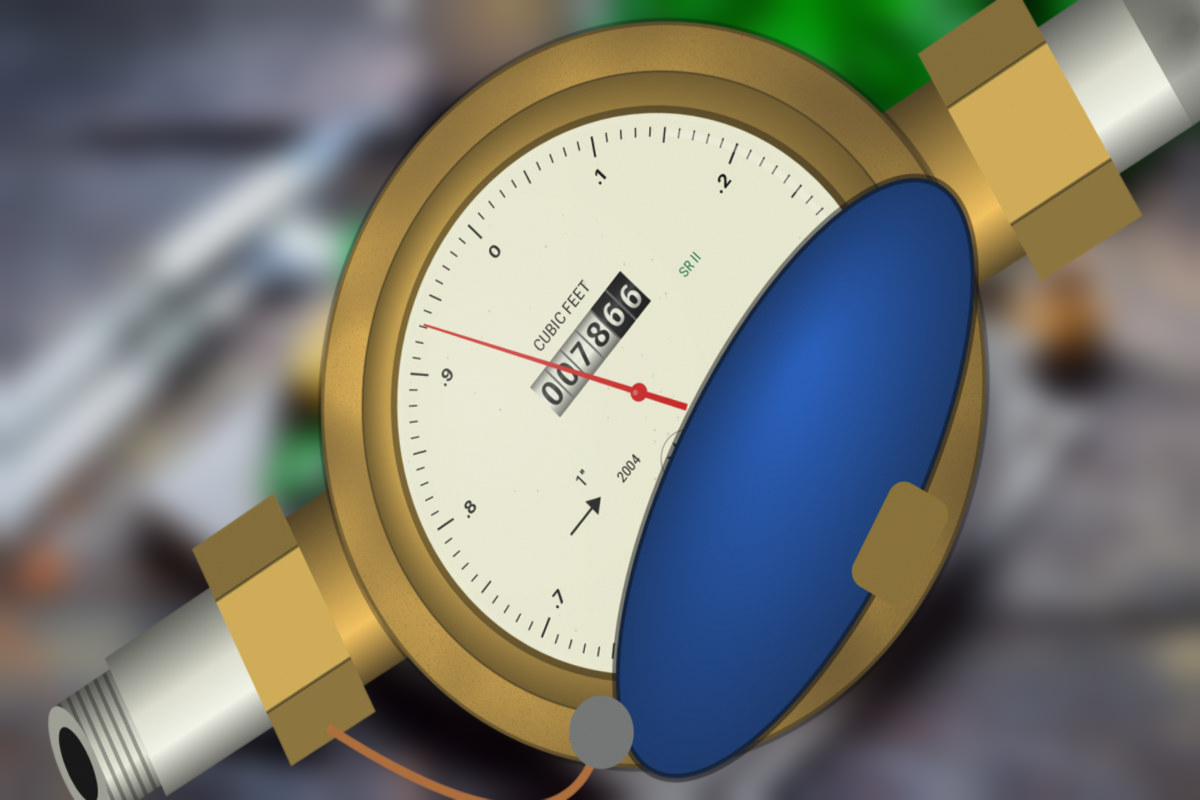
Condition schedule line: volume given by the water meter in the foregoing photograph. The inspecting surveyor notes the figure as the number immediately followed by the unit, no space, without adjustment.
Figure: 7865.93ft³
